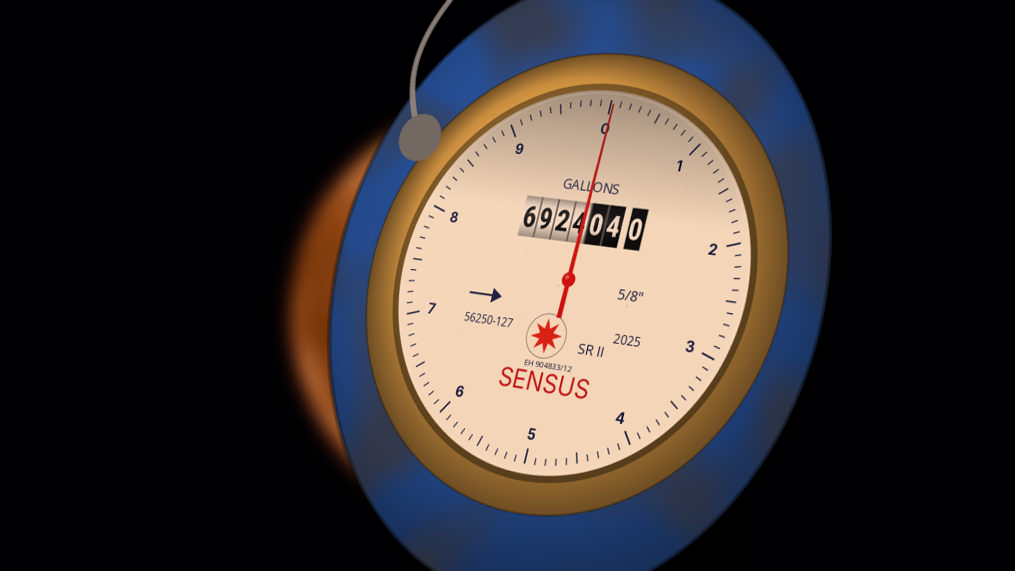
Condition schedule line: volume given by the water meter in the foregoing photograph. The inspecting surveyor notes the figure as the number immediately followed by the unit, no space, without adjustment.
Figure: 6924040.0gal
